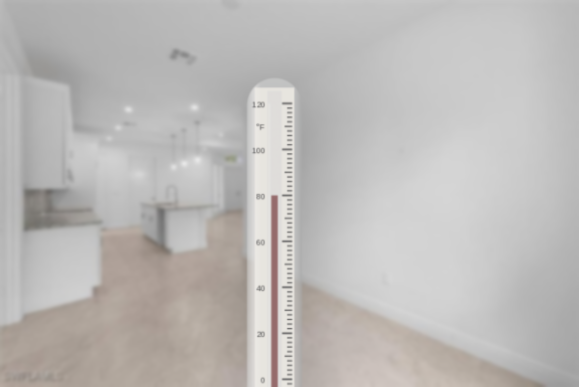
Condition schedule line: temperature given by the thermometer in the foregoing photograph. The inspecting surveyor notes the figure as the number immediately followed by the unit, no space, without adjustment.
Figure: 80°F
